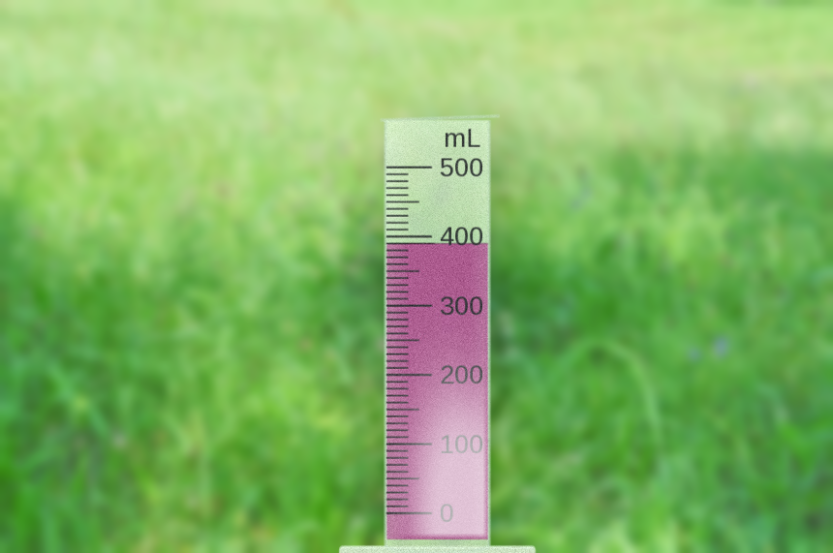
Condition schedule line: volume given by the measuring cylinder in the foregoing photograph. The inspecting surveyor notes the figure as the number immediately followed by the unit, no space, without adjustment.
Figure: 390mL
